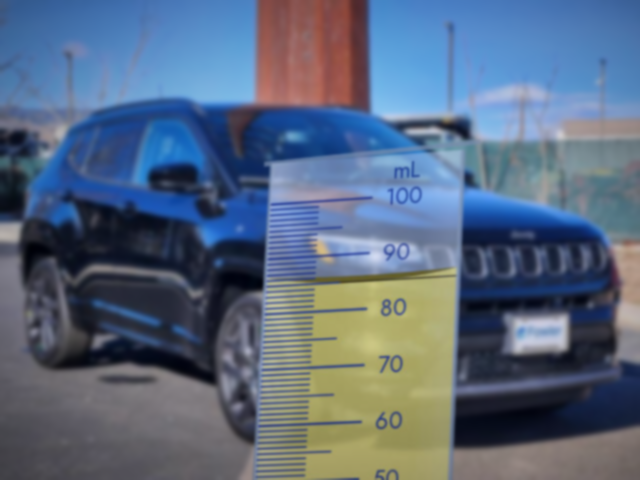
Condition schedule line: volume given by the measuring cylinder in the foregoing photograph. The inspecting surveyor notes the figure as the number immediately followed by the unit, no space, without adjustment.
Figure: 85mL
